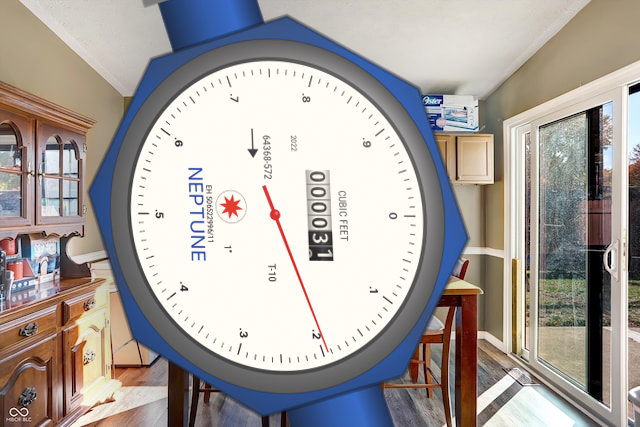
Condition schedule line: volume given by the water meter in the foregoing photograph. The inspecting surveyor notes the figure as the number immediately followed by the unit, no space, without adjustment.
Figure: 31.19ft³
